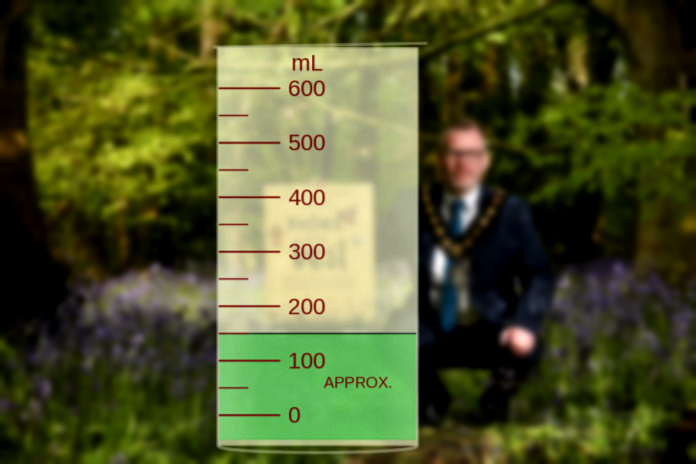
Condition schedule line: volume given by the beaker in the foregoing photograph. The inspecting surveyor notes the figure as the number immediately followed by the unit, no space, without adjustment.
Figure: 150mL
